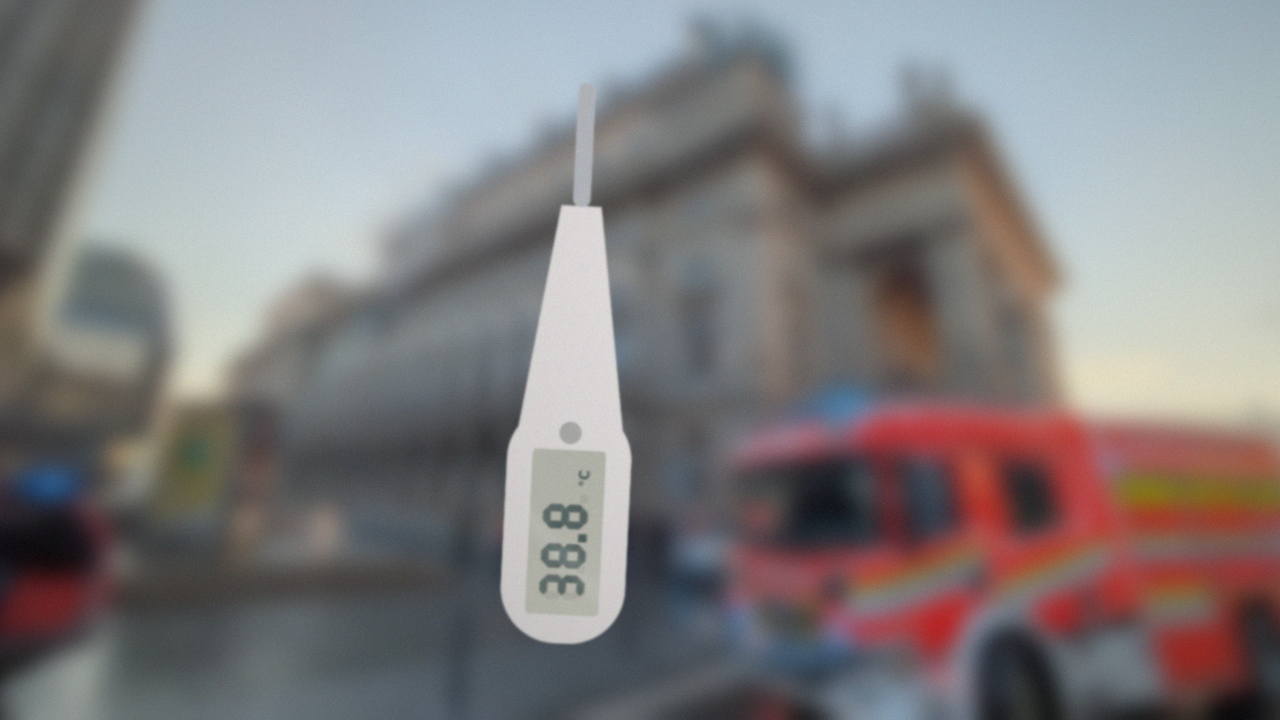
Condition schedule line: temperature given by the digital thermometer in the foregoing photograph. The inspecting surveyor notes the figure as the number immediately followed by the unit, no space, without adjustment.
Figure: 38.8°C
